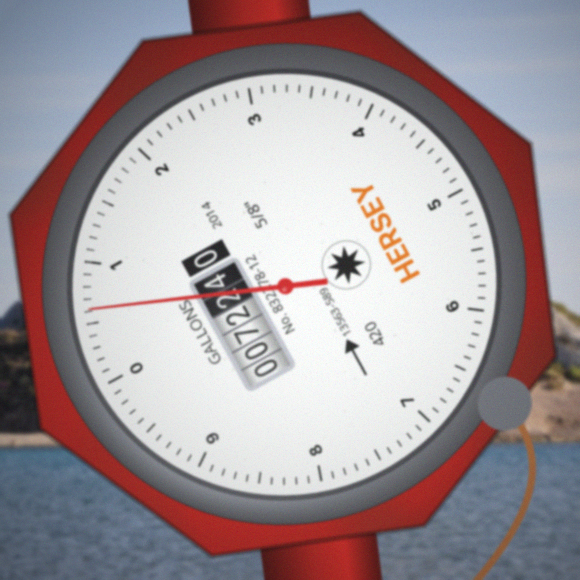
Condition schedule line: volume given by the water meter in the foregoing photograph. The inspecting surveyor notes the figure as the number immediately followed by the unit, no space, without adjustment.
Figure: 72240.6gal
